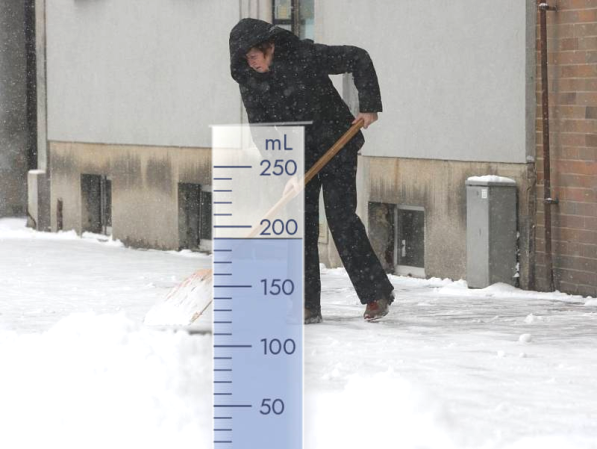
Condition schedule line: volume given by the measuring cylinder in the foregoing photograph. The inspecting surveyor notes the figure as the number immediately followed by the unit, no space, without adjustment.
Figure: 190mL
